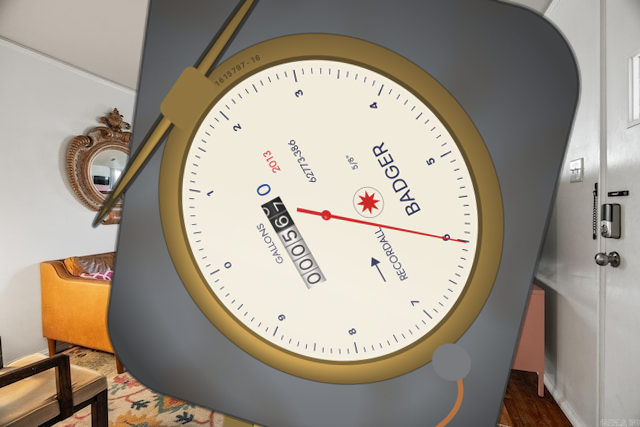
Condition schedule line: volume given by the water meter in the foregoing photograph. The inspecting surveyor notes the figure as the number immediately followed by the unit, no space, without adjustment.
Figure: 5666.0gal
